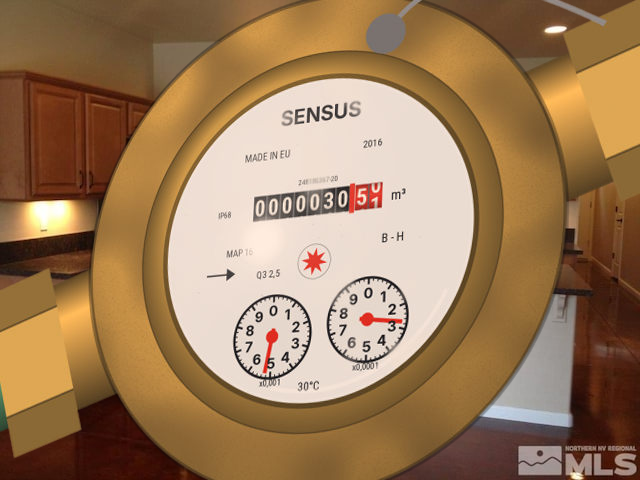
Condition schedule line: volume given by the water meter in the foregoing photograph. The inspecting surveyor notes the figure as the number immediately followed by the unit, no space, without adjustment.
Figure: 30.5052m³
